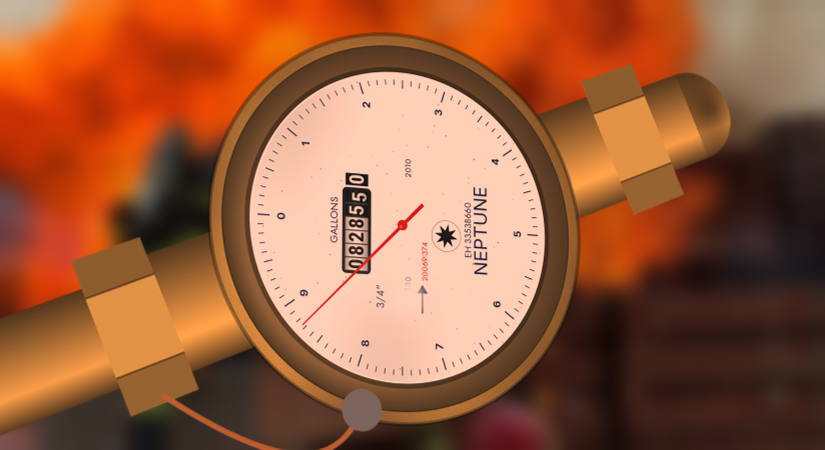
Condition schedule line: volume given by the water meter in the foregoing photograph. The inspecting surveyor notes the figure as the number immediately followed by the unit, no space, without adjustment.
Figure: 828548.7gal
